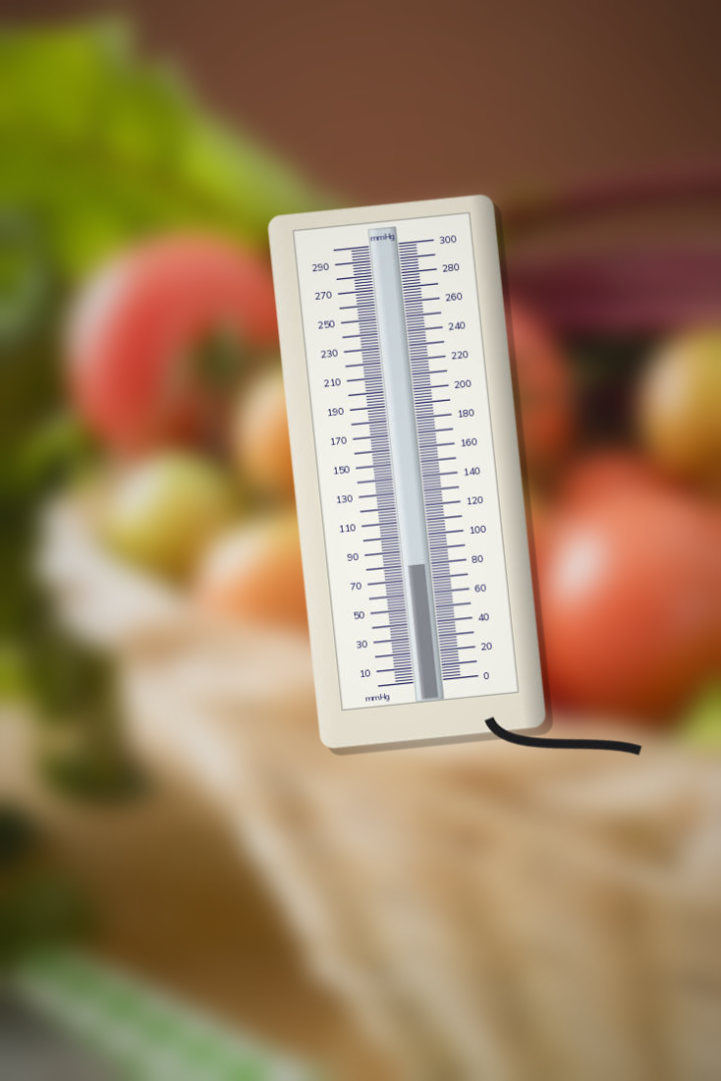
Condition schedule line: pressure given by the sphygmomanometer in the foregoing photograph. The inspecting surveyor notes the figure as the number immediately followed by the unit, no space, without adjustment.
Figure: 80mmHg
